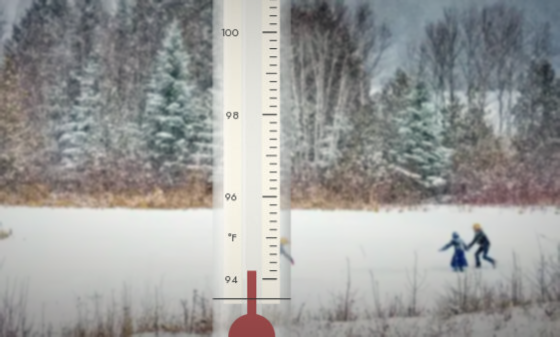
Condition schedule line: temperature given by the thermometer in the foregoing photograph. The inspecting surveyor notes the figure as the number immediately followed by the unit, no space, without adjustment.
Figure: 94.2°F
